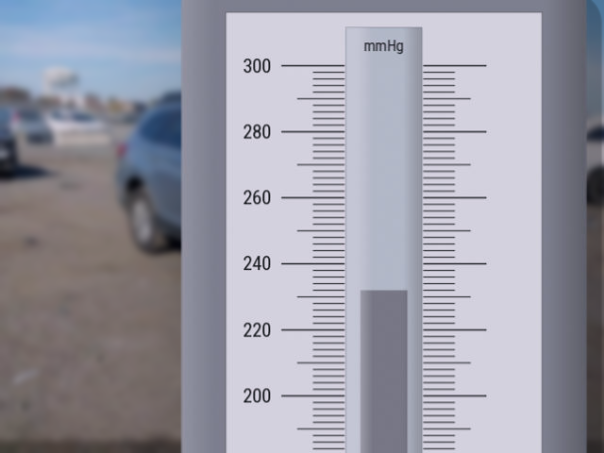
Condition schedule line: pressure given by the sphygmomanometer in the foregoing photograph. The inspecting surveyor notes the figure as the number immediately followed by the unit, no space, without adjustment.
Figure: 232mmHg
